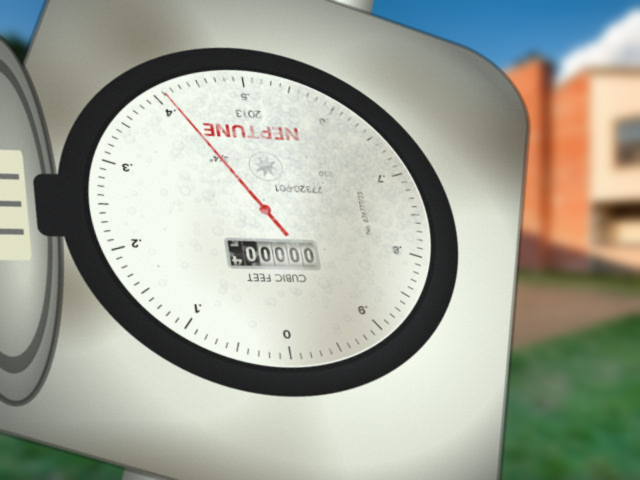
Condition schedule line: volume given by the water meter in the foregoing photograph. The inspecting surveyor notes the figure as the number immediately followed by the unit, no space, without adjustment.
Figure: 4.41ft³
